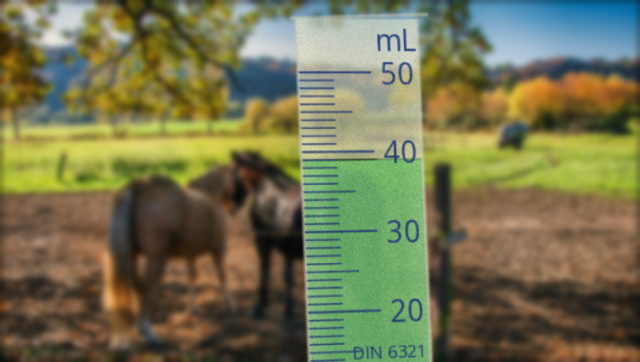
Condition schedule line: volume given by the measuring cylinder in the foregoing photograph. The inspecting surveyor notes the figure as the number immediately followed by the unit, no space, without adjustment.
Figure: 39mL
